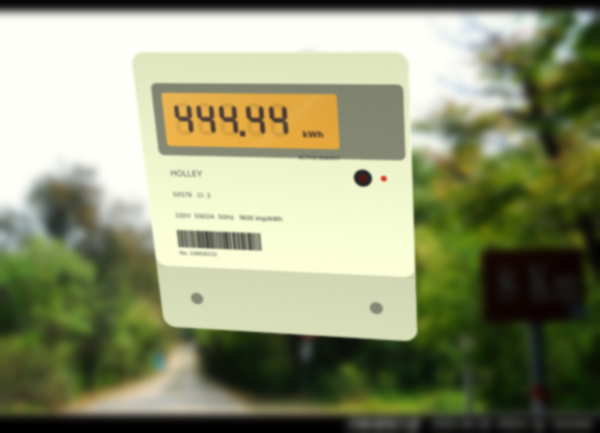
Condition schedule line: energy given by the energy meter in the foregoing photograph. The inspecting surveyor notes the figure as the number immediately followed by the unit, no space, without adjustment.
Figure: 444.44kWh
